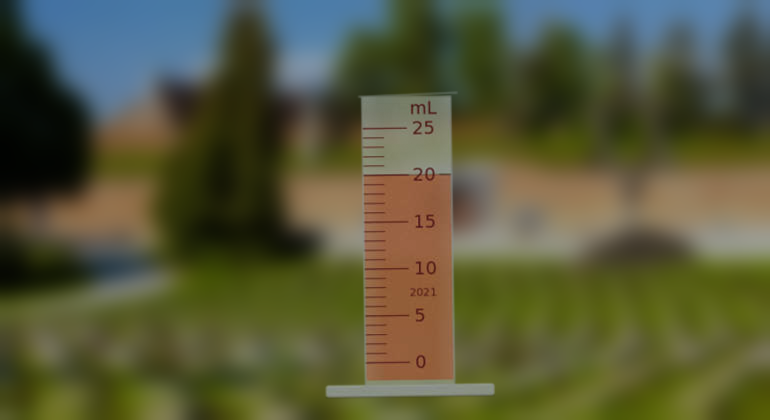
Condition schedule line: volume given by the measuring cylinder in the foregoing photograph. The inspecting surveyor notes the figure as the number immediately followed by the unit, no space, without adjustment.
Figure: 20mL
